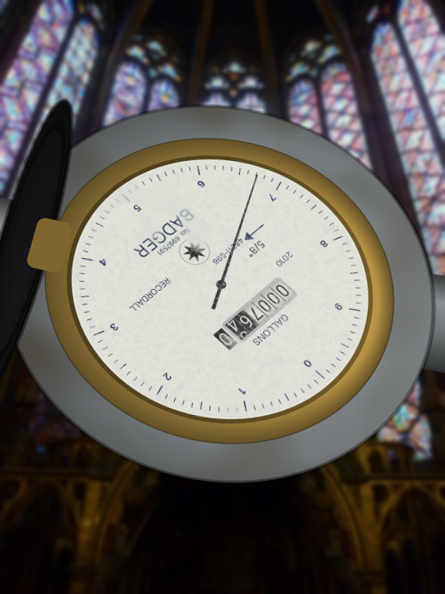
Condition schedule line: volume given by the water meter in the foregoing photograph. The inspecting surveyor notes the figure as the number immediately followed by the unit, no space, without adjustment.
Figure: 7636.7gal
